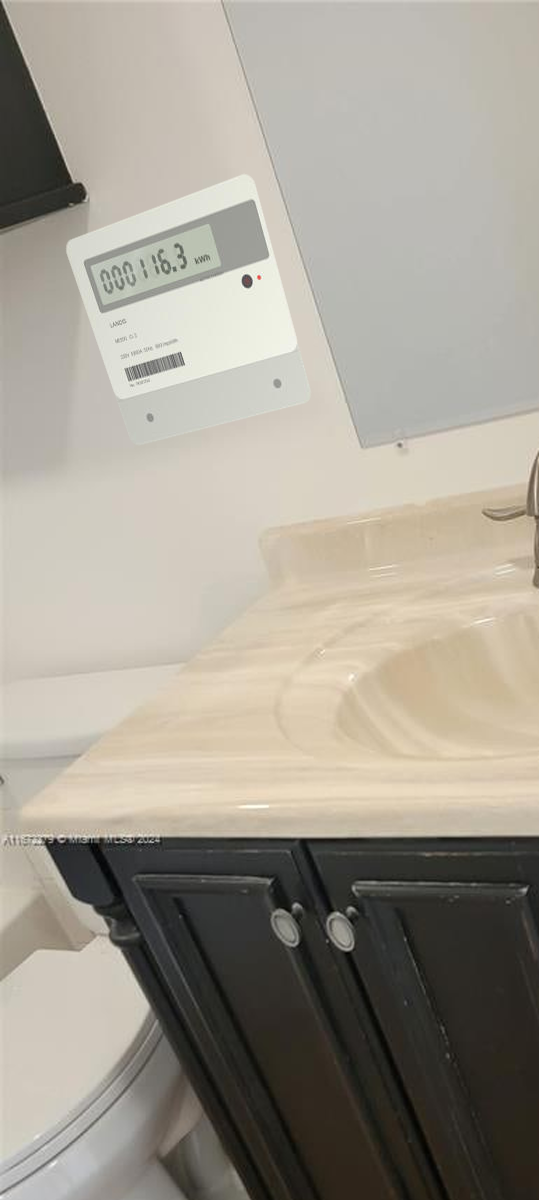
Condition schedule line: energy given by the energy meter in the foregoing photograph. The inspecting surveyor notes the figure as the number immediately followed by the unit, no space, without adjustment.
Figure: 116.3kWh
